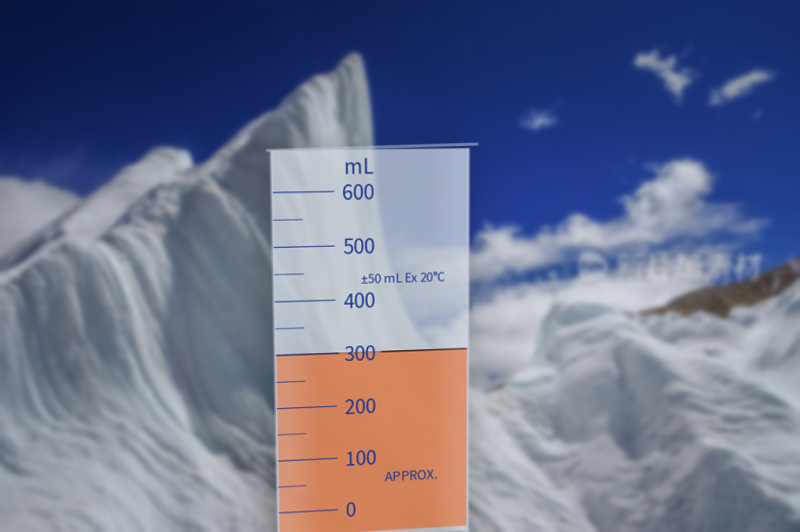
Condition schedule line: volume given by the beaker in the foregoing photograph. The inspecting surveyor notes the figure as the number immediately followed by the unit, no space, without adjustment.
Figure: 300mL
